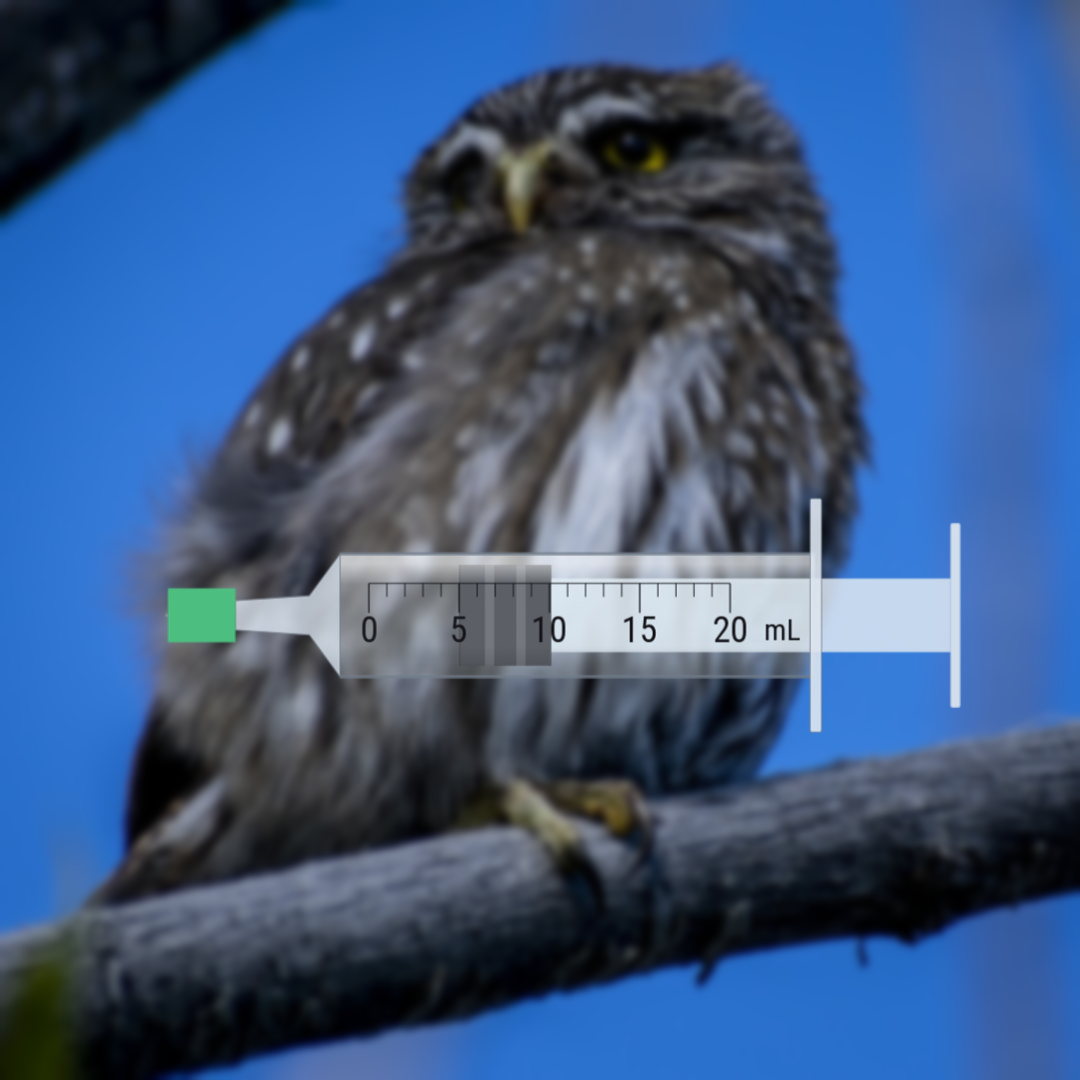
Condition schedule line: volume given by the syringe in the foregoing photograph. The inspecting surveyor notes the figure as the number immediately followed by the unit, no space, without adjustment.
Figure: 5mL
